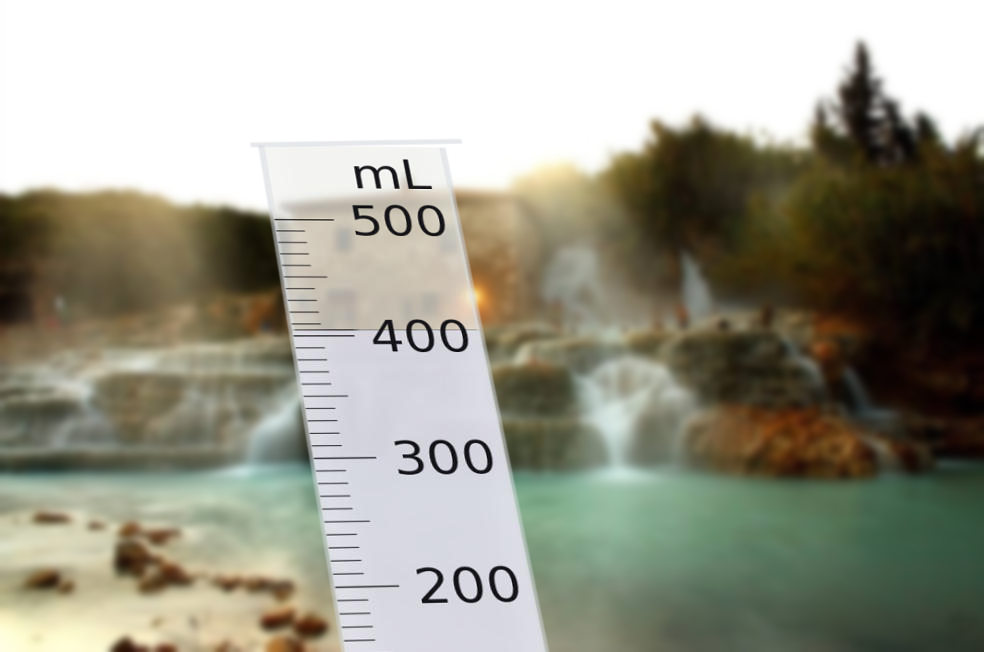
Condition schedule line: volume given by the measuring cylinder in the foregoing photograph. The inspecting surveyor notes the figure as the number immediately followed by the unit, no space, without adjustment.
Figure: 405mL
